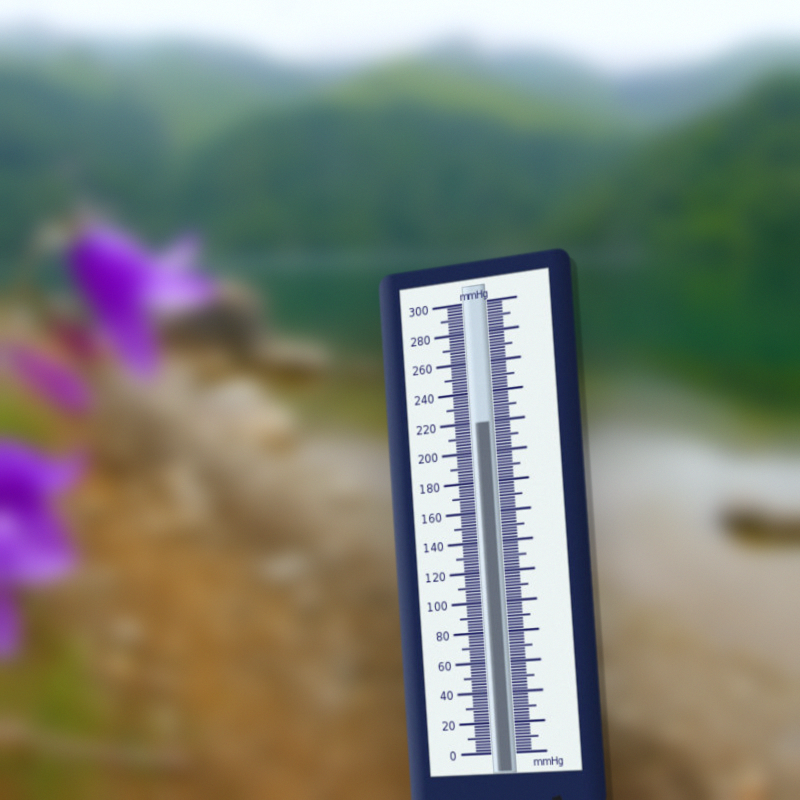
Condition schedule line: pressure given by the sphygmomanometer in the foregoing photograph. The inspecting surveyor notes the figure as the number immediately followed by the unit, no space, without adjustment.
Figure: 220mmHg
